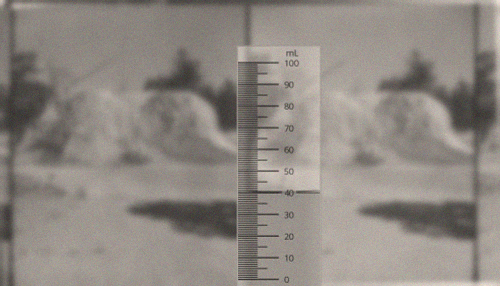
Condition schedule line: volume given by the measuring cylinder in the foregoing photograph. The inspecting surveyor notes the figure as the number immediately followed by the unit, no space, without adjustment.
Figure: 40mL
